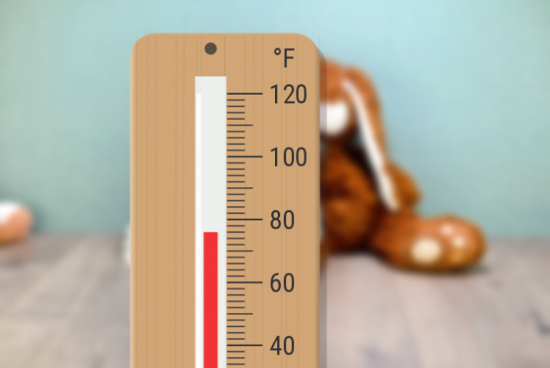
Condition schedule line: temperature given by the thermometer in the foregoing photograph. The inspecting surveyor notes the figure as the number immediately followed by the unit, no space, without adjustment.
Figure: 76°F
